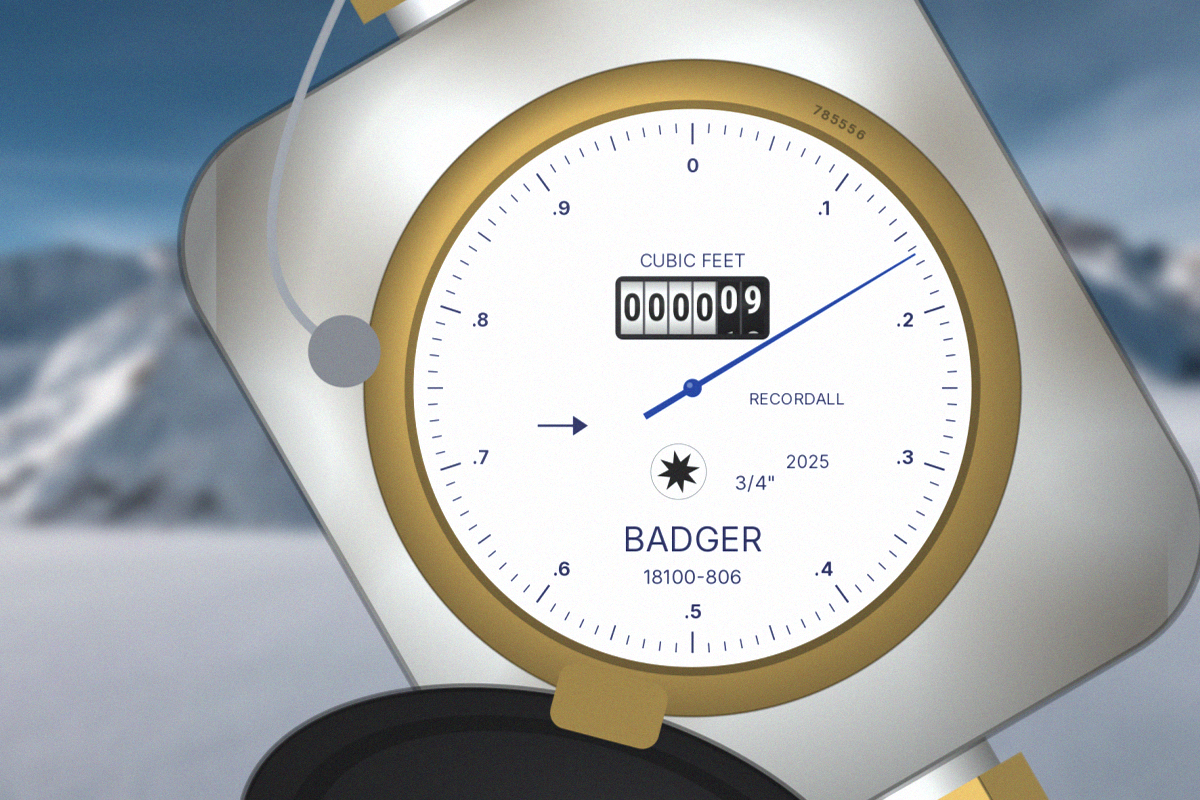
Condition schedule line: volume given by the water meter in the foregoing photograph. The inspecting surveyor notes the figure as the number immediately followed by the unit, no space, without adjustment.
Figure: 9.16ft³
